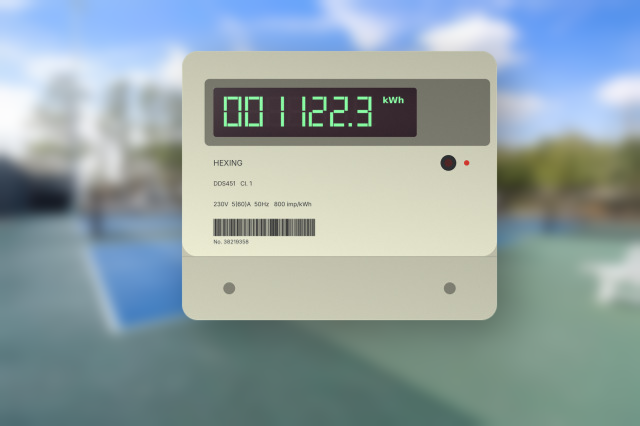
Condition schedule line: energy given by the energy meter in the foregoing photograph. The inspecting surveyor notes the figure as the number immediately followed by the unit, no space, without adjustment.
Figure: 1122.3kWh
